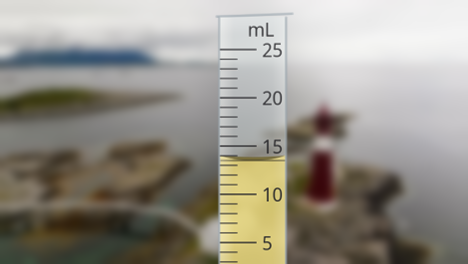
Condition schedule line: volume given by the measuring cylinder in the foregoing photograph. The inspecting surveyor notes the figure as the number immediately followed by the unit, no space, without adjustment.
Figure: 13.5mL
